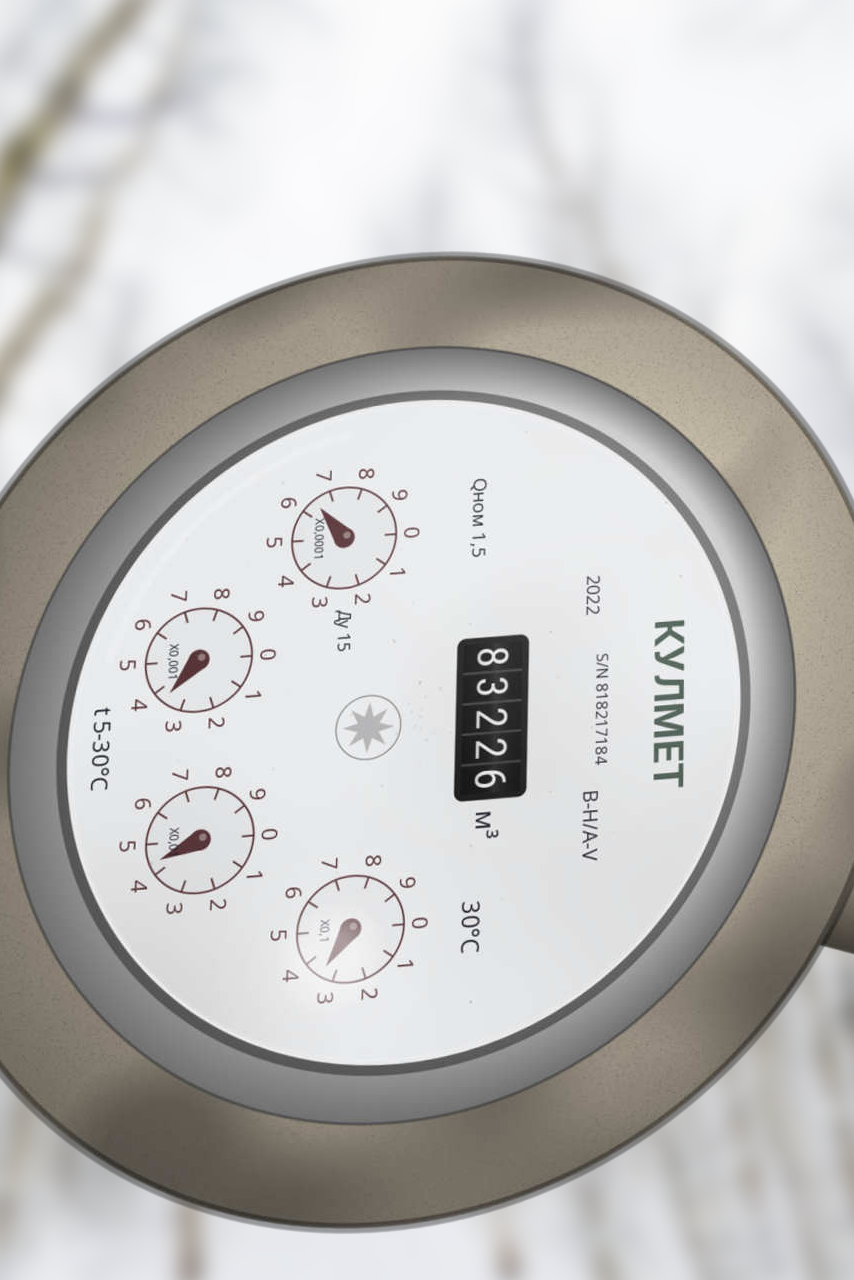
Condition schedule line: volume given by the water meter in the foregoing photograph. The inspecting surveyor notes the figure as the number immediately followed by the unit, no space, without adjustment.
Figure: 83226.3436m³
